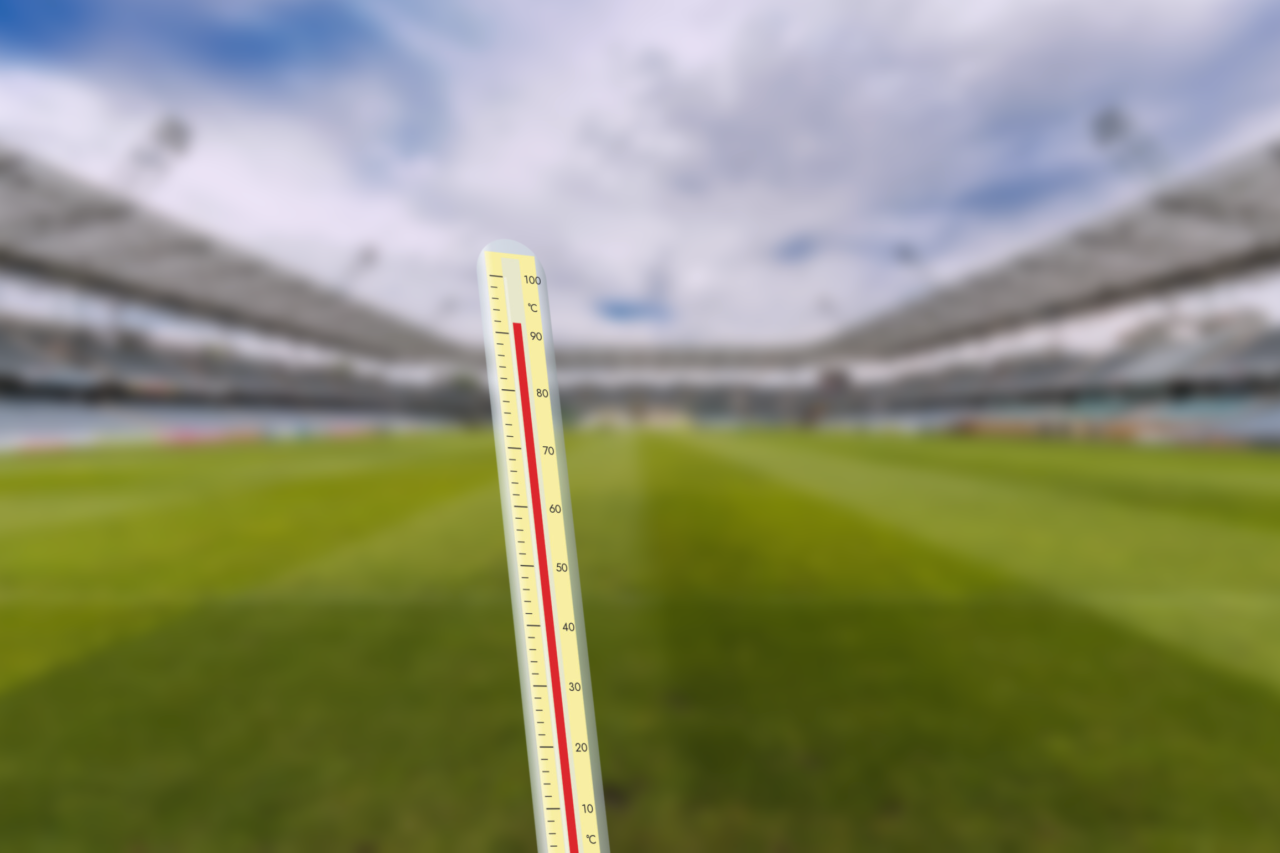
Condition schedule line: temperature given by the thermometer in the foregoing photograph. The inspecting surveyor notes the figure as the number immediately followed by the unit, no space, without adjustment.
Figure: 92°C
